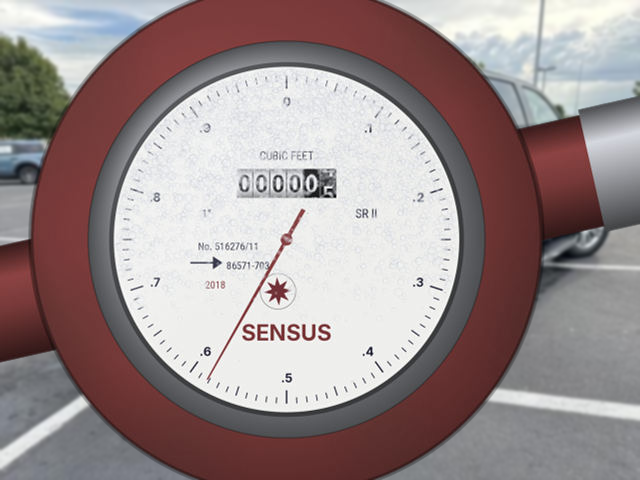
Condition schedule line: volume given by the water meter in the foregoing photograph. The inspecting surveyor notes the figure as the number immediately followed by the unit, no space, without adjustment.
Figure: 4.58ft³
